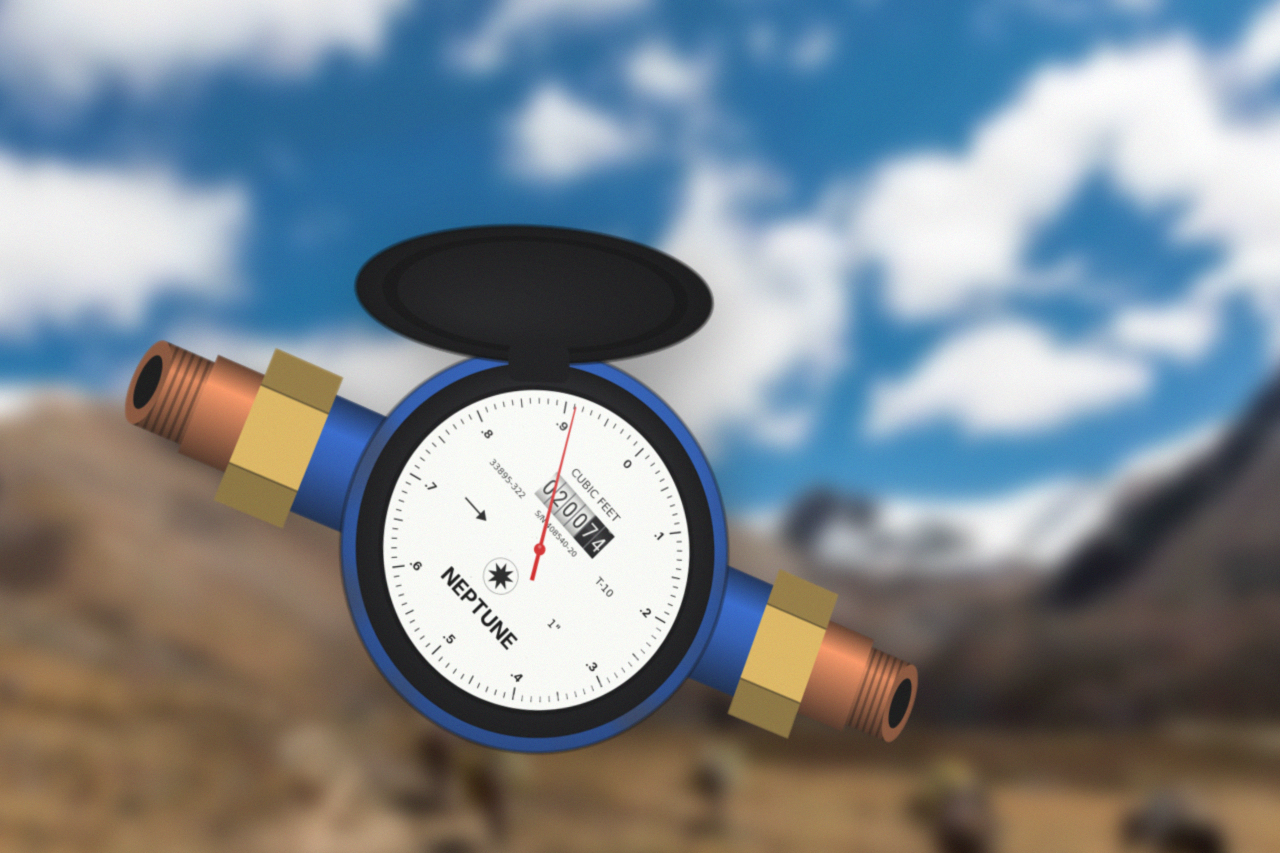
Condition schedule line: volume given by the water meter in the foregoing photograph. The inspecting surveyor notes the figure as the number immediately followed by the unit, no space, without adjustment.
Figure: 20073.91ft³
